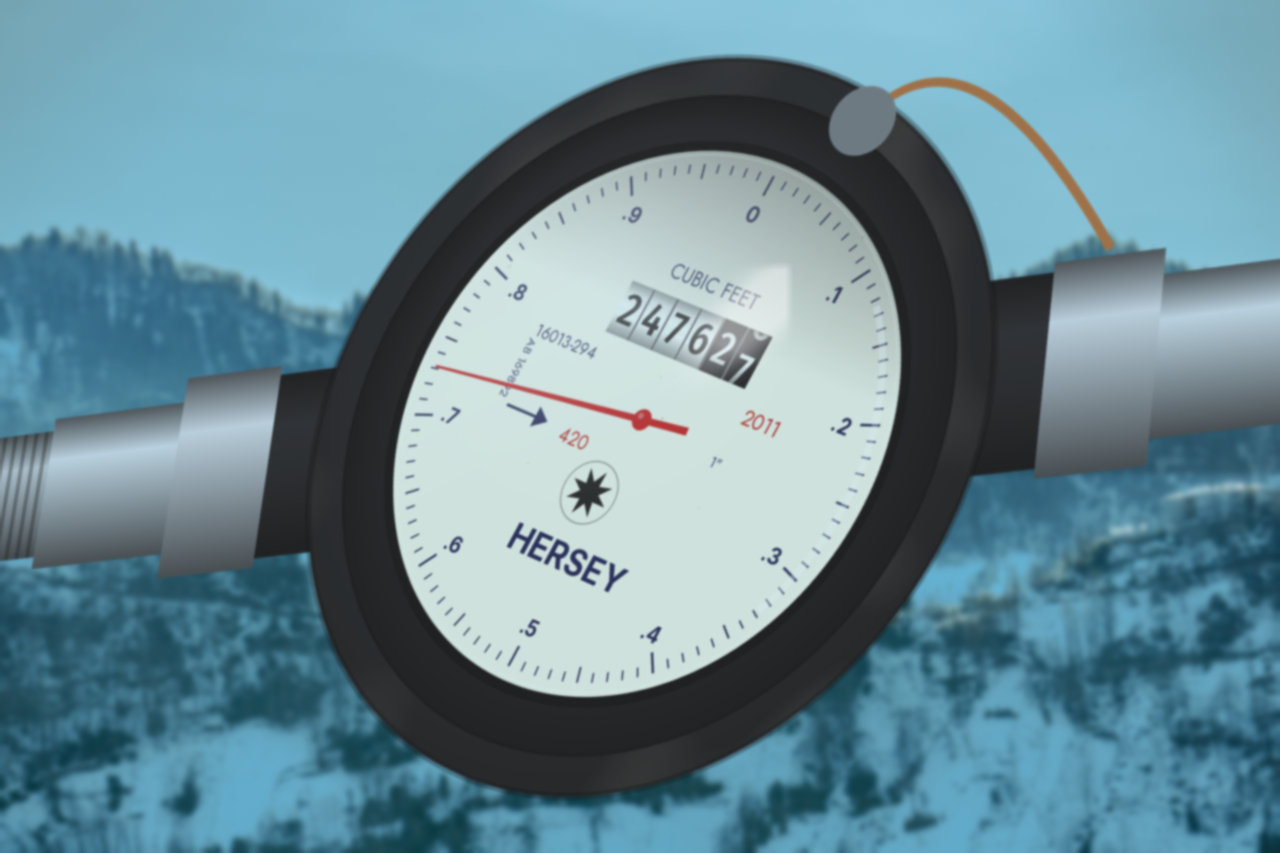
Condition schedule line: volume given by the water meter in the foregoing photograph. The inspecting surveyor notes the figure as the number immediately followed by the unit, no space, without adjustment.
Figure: 247626.73ft³
